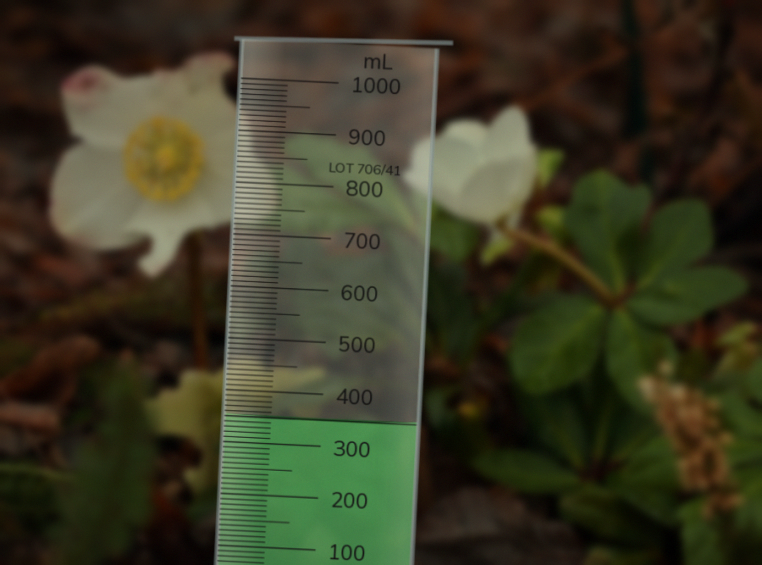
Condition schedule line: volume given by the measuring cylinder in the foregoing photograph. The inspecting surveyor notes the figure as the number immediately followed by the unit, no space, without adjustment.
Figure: 350mL
